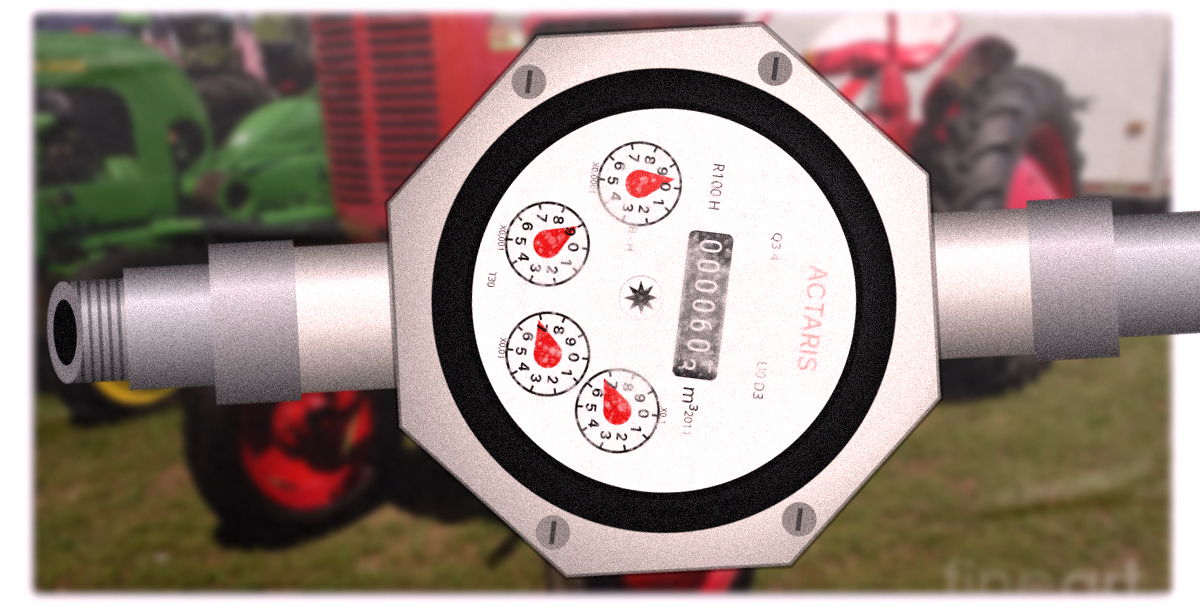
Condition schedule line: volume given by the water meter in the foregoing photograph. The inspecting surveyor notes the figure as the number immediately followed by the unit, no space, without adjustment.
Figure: 602.6689m³
